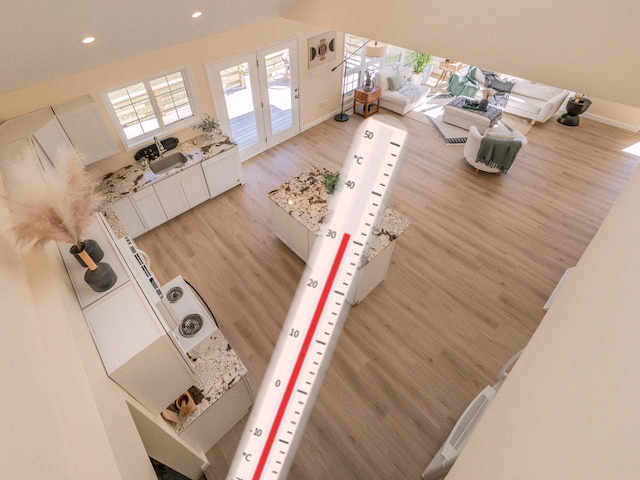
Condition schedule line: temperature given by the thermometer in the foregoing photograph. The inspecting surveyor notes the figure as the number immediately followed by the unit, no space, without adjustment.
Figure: 31°C
